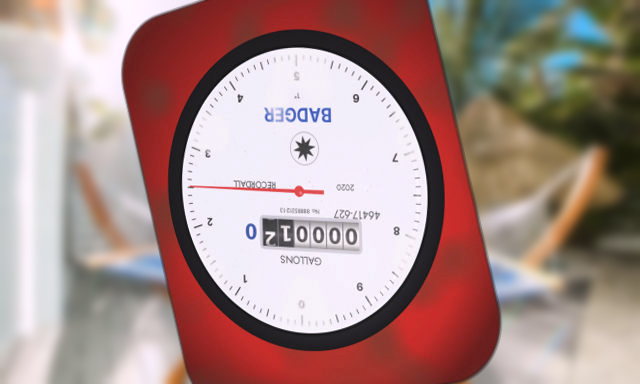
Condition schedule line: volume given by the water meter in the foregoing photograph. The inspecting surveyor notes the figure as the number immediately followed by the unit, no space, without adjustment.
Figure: 122.5gal
